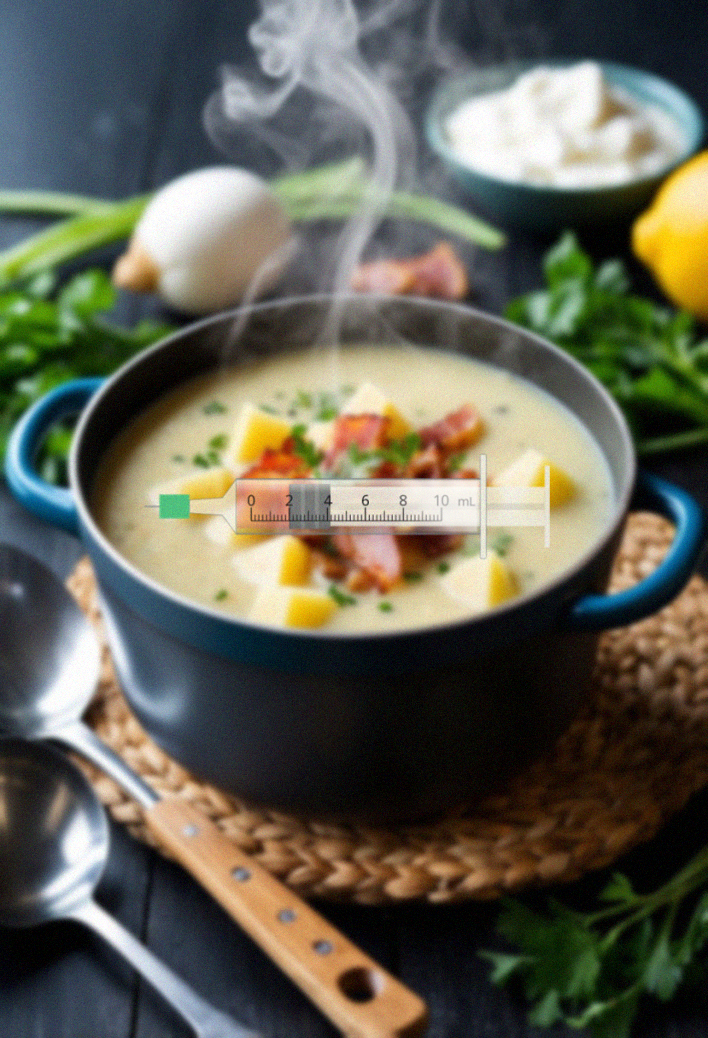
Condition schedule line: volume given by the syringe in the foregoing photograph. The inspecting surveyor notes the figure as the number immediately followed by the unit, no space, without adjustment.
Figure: 2mL
